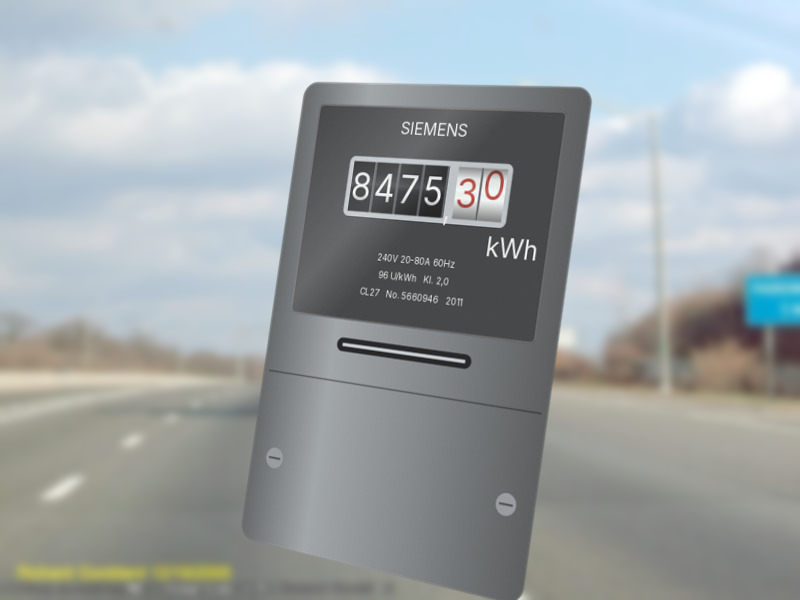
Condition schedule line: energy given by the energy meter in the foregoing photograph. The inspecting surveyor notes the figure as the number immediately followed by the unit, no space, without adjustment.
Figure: 8475.30kWh
